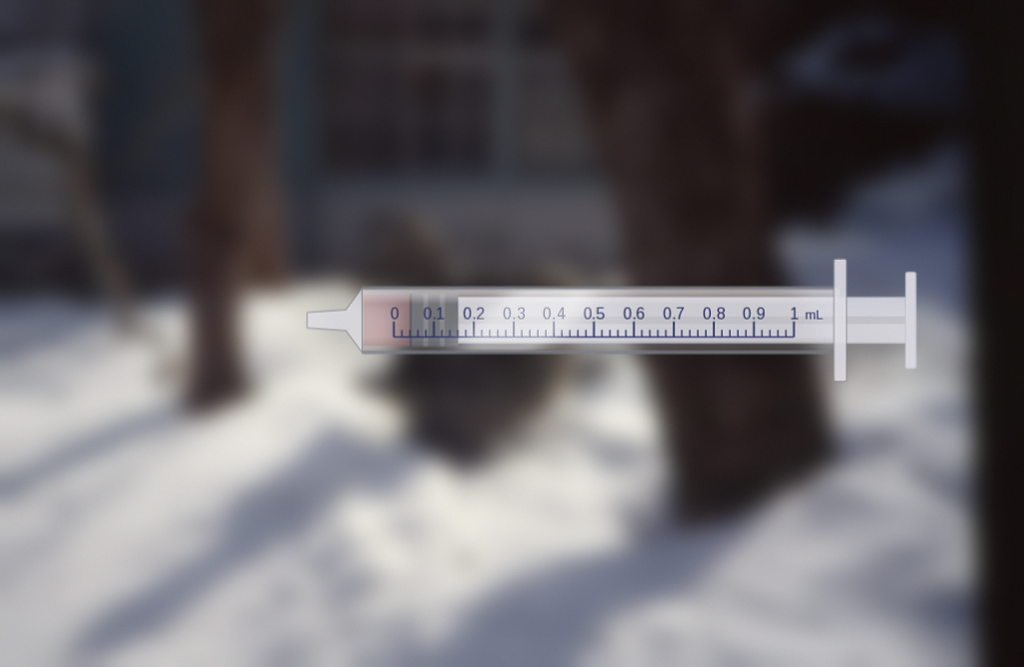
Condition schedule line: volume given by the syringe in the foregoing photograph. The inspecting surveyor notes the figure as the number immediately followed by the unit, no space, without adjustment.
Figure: 0.04mL
